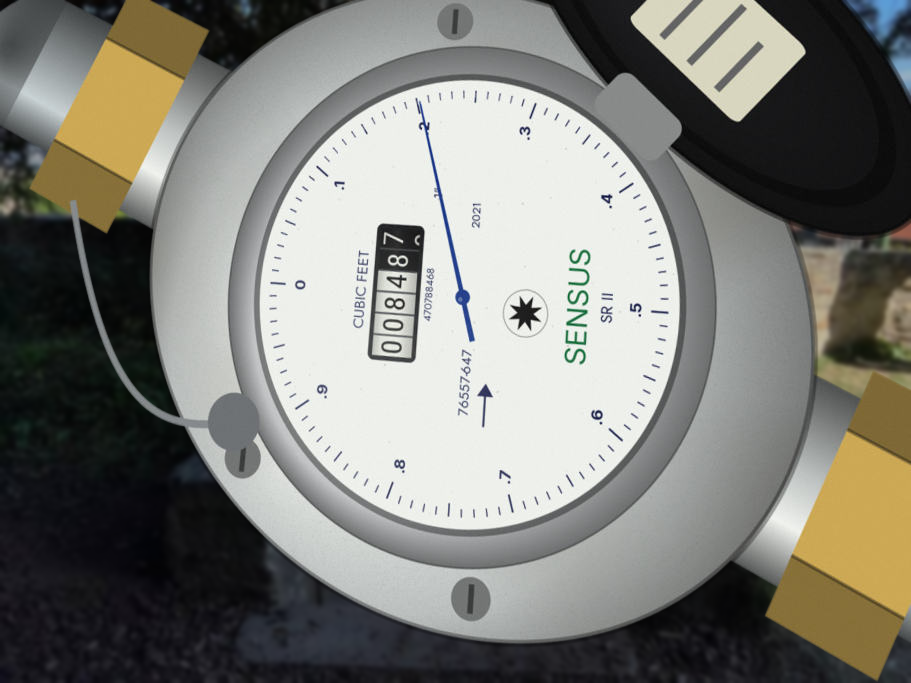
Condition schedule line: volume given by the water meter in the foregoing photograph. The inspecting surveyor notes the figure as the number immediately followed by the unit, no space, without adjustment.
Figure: 8487.20ft³
